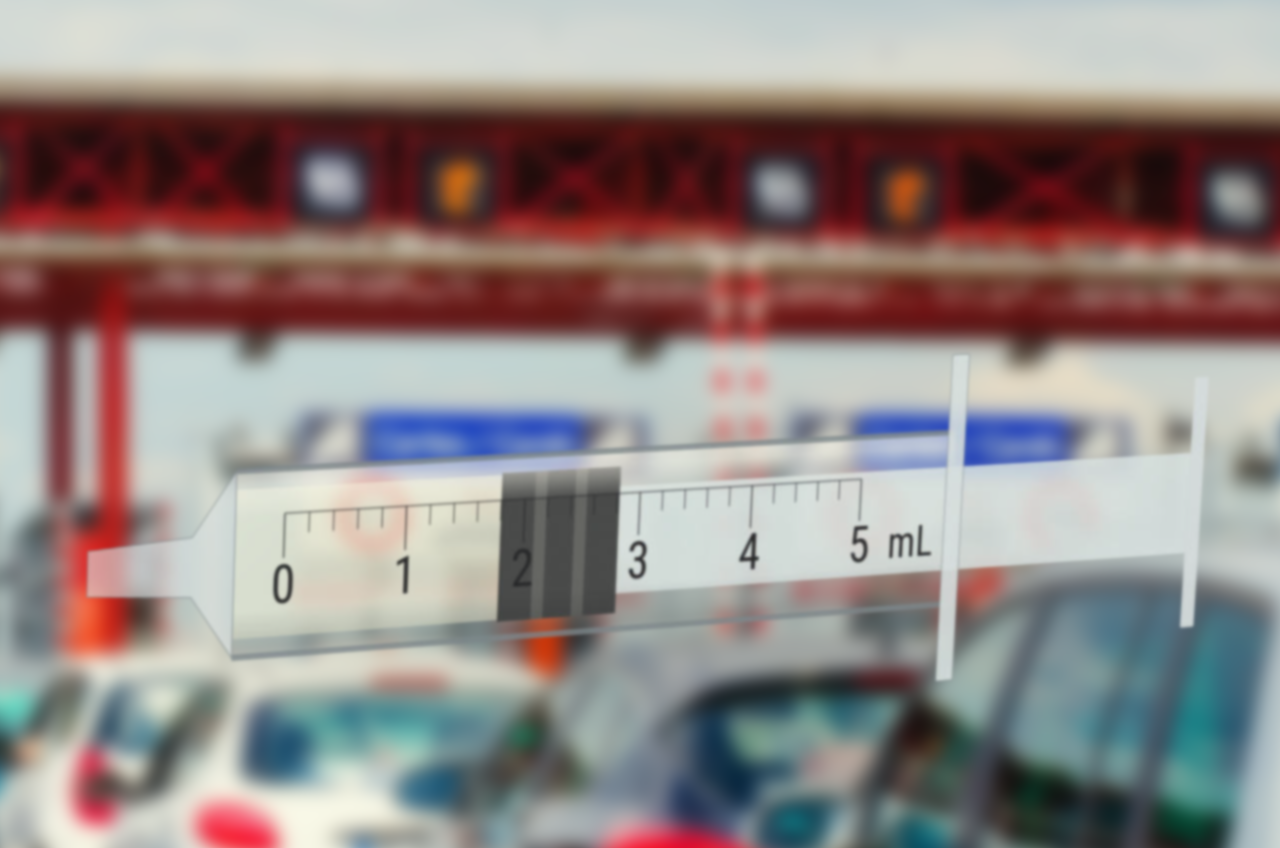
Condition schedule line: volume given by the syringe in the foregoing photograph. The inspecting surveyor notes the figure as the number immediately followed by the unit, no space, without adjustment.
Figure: 1.8mL
